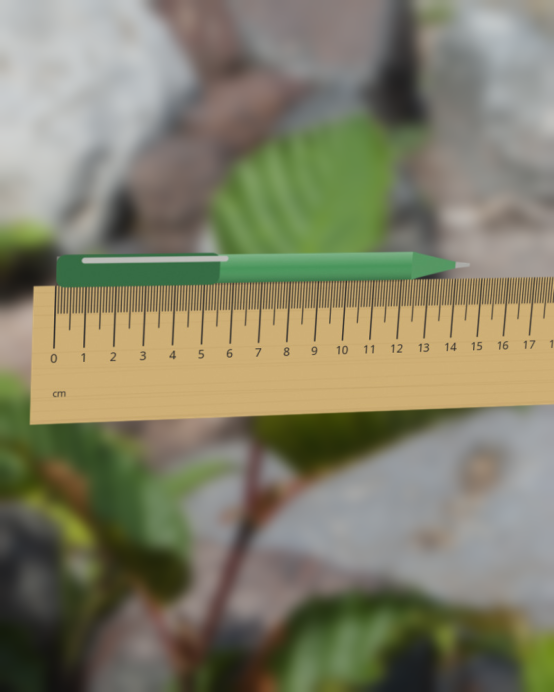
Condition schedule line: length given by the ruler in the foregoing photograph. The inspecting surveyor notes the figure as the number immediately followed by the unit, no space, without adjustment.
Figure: 14.5cm
